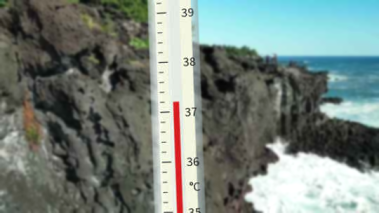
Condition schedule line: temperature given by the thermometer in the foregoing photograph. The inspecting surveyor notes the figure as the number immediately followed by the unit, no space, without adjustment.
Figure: 37.2°C
